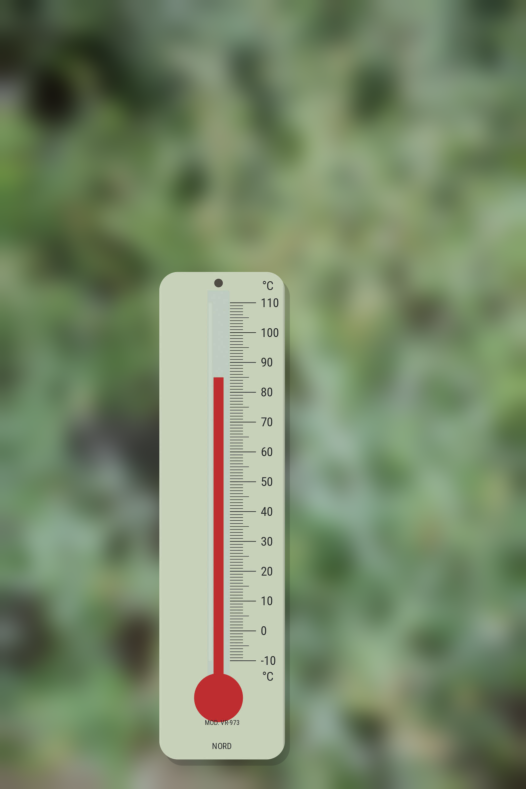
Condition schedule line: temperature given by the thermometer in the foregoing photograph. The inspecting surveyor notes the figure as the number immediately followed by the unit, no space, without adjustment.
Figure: 85°C
